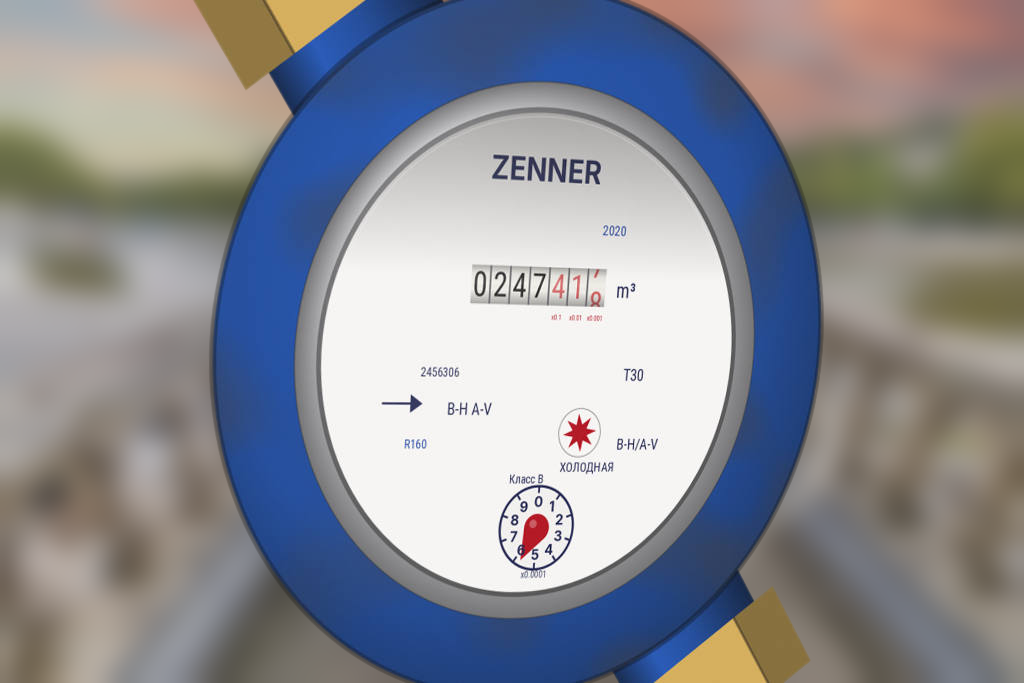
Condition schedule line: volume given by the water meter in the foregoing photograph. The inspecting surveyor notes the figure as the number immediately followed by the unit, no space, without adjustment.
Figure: 247.4175m³
